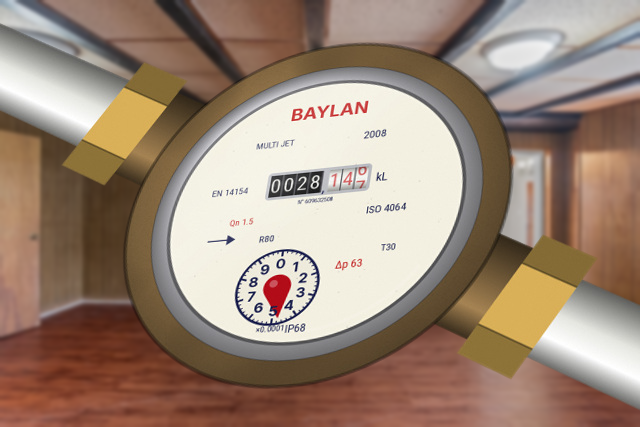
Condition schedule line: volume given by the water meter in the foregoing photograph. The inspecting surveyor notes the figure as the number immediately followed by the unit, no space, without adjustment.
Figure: 28.1464kL
